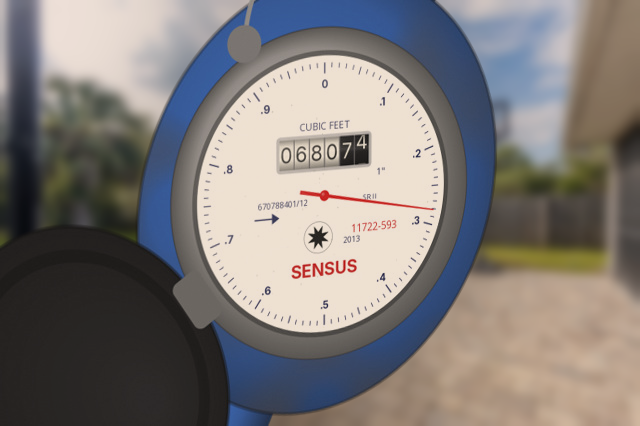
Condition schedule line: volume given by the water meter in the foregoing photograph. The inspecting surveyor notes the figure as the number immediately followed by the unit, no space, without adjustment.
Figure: 68074.28ft³
